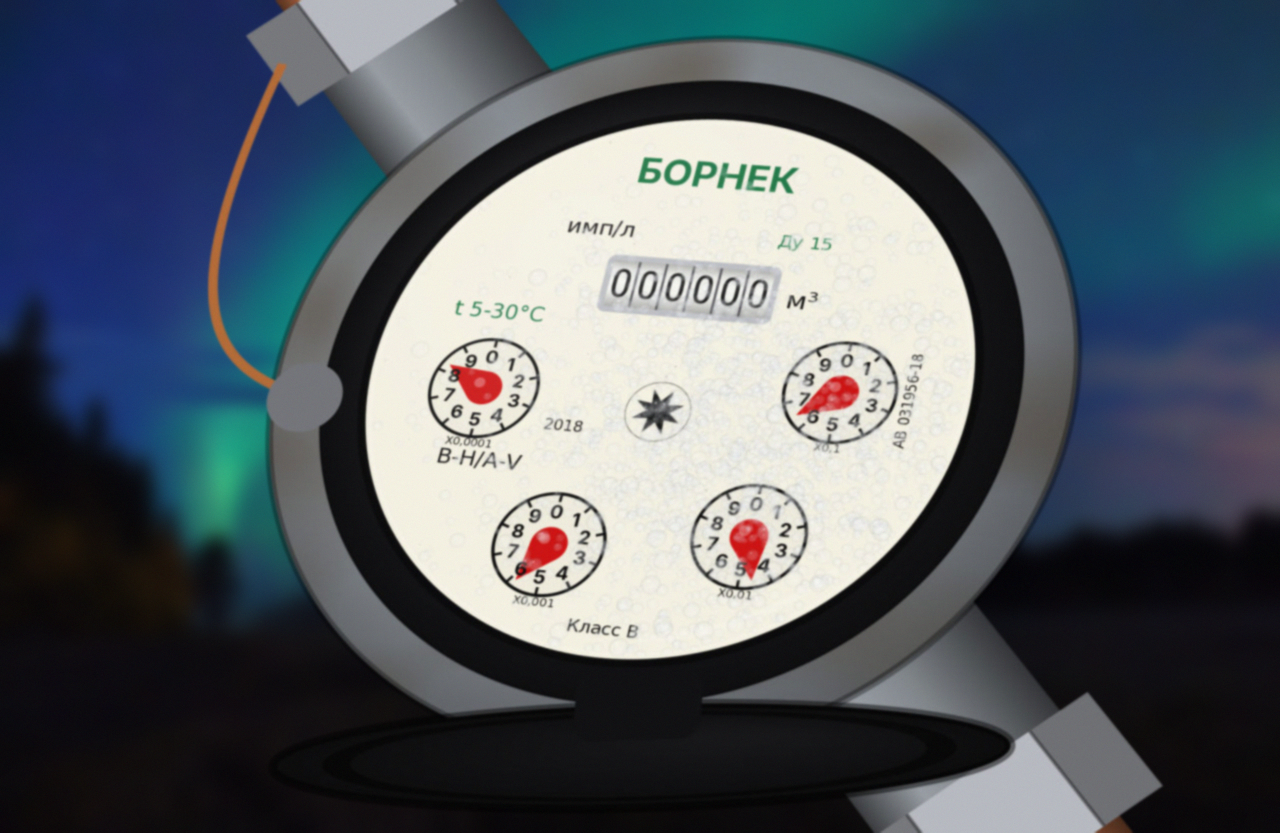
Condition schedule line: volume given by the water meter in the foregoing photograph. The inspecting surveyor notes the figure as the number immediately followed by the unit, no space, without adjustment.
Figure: 0.6458m³
